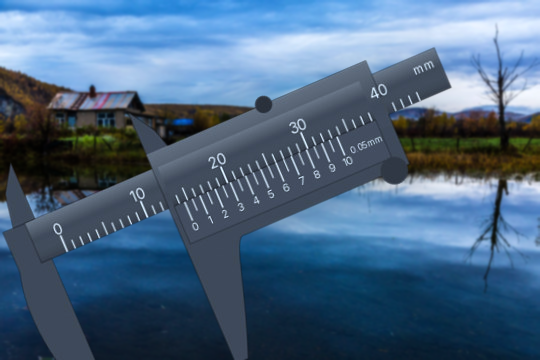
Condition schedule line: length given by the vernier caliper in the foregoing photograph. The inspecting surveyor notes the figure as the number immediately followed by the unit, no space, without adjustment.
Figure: 14.6mm
